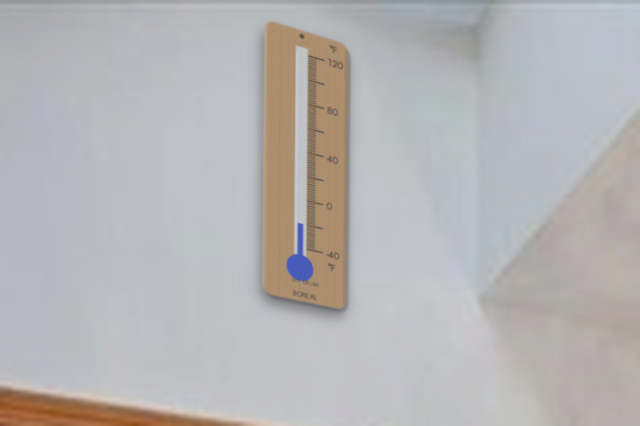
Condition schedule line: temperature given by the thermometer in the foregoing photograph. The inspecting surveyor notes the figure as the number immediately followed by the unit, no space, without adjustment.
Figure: -20°F
